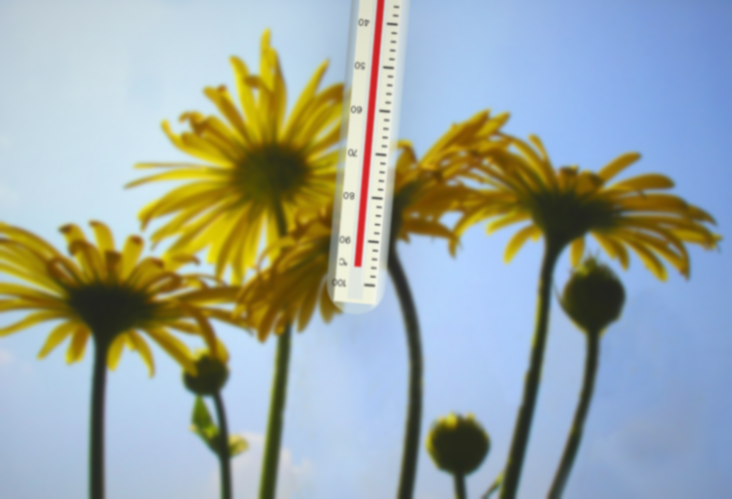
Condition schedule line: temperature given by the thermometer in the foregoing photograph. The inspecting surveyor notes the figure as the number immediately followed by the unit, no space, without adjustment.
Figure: 96°C
